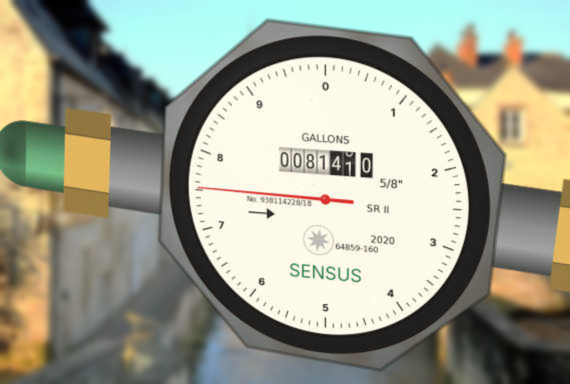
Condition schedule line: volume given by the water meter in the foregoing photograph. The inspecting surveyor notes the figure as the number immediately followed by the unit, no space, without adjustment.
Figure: 81407.5gal
